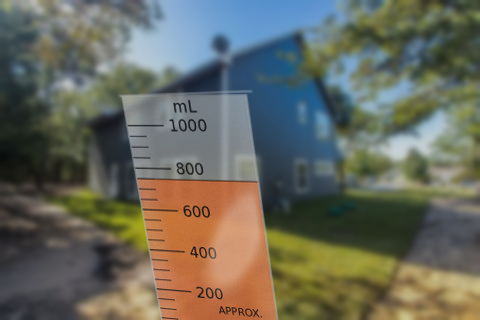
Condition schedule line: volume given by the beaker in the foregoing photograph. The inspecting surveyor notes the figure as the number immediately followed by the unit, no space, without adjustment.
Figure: 750mL
